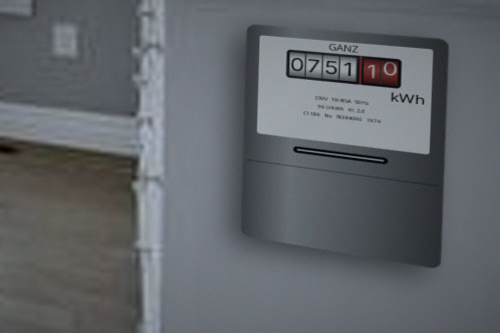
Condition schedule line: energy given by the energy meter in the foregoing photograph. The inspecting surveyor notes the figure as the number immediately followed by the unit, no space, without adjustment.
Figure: 751.10kWh
